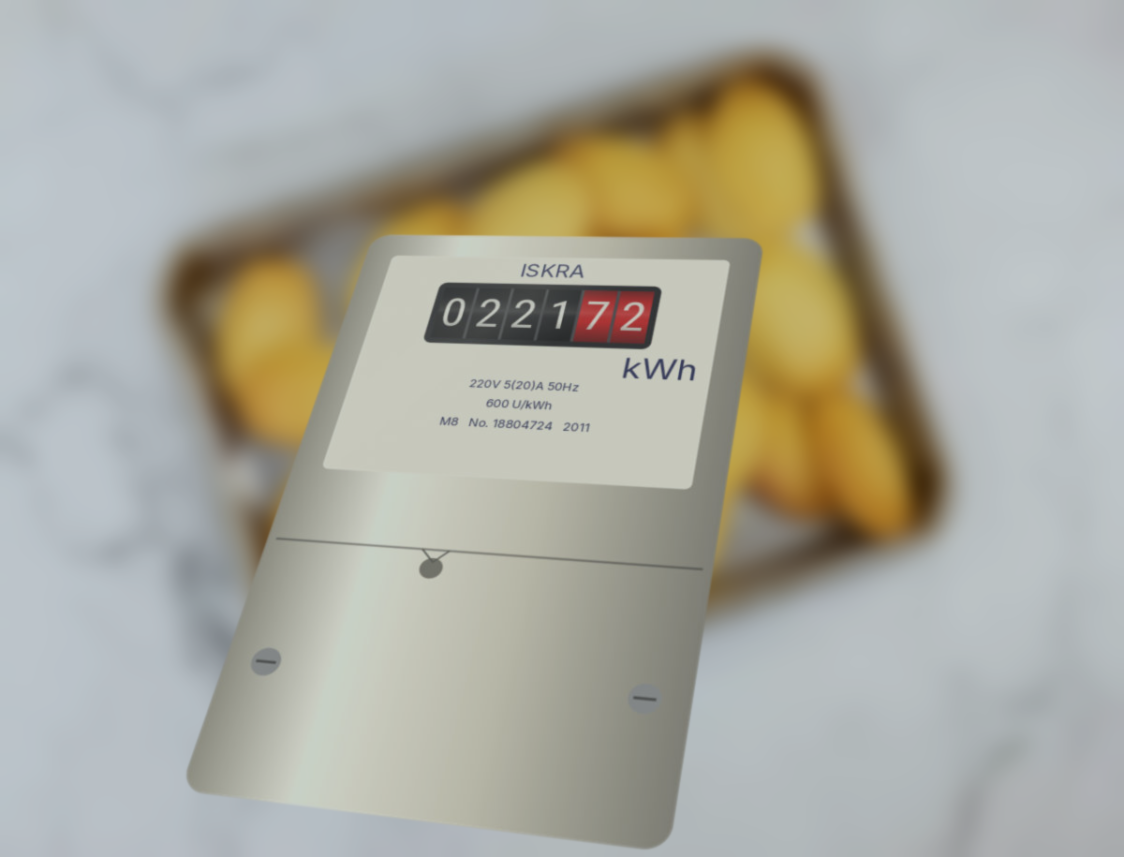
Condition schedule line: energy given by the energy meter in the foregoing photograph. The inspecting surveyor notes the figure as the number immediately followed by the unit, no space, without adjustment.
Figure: 221.72kWh
